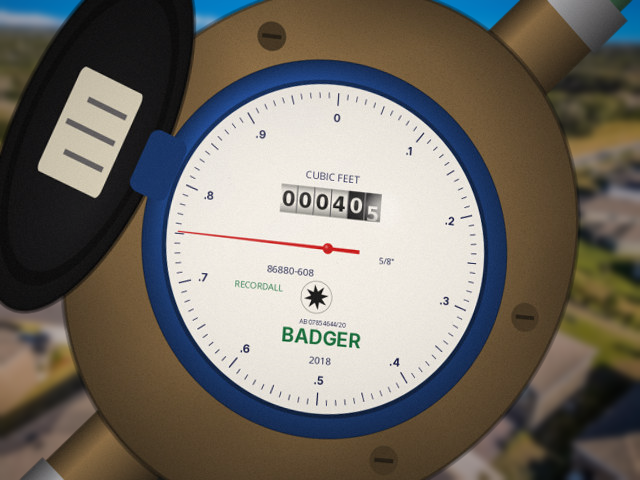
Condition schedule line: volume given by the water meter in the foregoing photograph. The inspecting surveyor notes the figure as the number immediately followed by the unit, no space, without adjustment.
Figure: 404.75ft³
